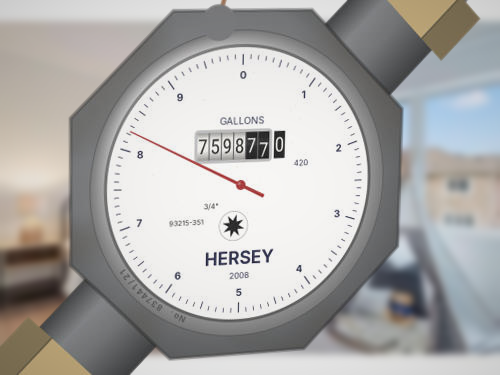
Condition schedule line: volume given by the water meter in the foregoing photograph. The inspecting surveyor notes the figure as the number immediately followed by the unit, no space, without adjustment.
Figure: 7598768.2gal
